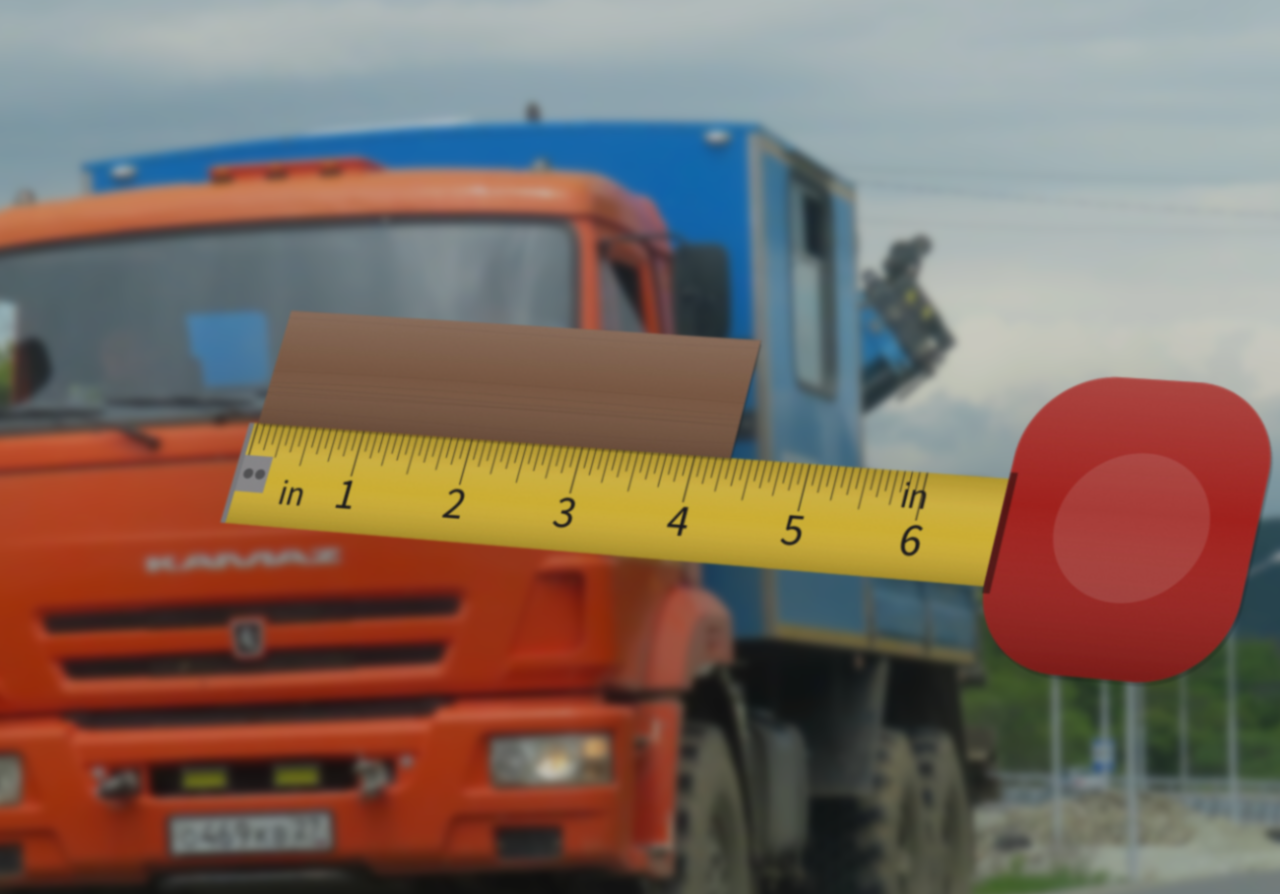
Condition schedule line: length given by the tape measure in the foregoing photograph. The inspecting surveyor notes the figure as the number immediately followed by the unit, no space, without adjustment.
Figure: 4.3125in
